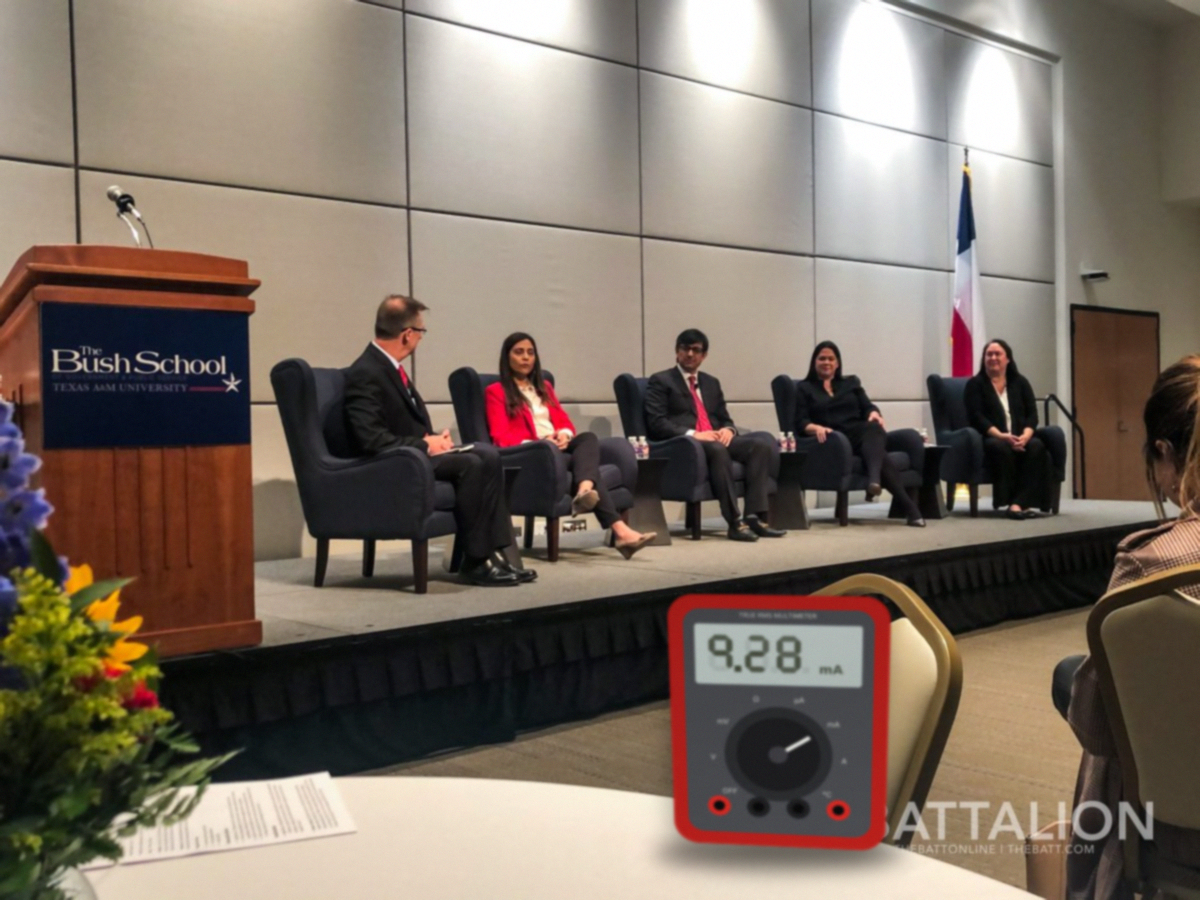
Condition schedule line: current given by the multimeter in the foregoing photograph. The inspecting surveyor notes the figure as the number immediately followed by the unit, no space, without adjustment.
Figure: 9.28mA
